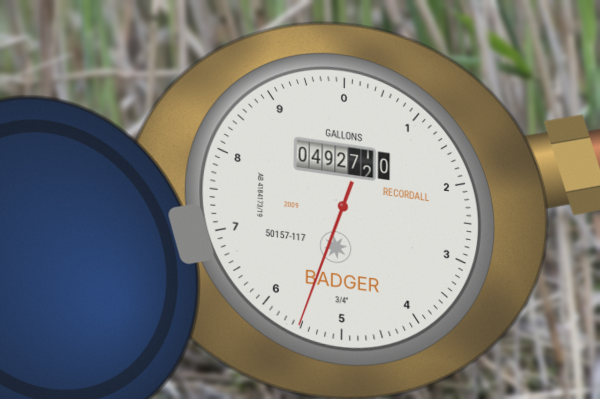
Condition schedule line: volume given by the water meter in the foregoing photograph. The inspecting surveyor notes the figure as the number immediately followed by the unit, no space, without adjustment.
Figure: 492715.5gal
